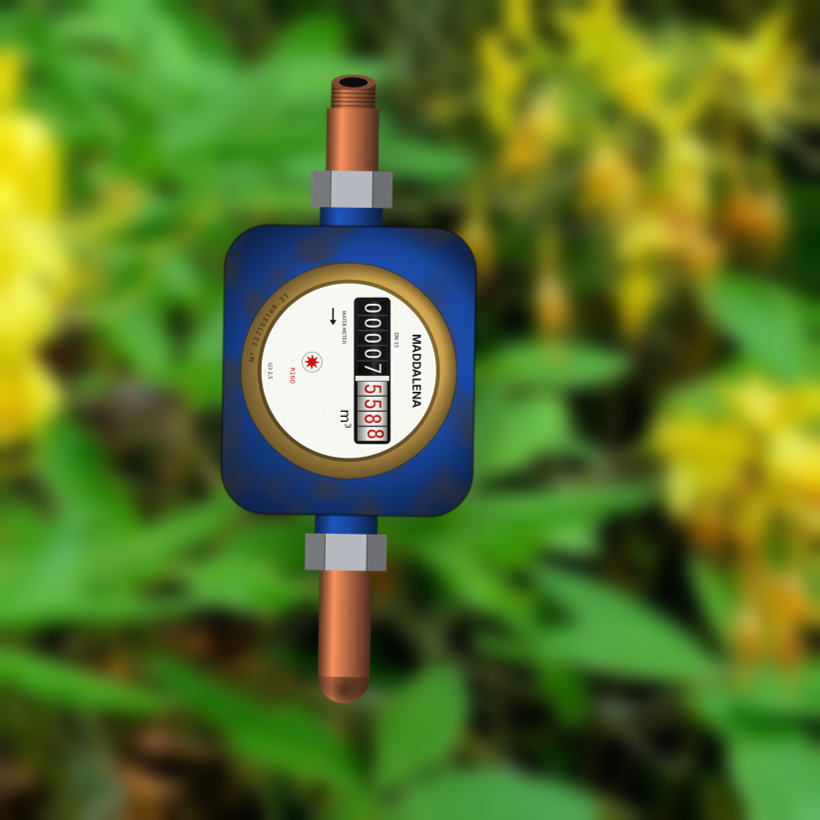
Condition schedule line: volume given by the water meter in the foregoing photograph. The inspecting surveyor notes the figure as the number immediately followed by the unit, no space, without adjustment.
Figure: 7.5588m³
